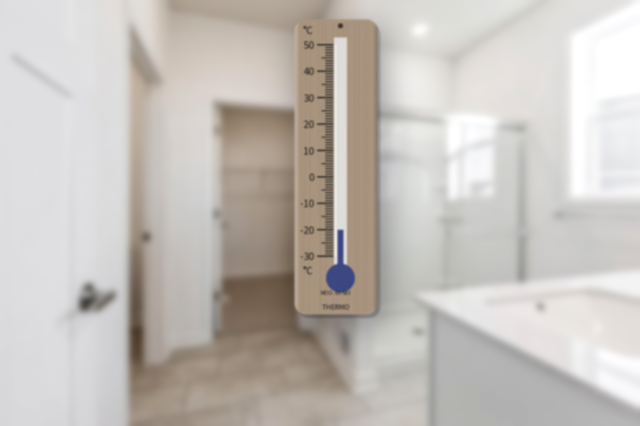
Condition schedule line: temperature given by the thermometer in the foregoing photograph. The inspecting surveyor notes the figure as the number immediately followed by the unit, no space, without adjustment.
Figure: -20°C
